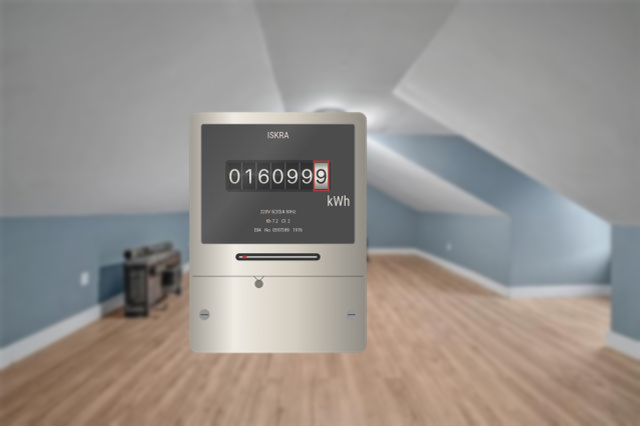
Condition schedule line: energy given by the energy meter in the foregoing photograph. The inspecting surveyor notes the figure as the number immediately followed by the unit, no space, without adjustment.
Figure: 16099.9kWh
